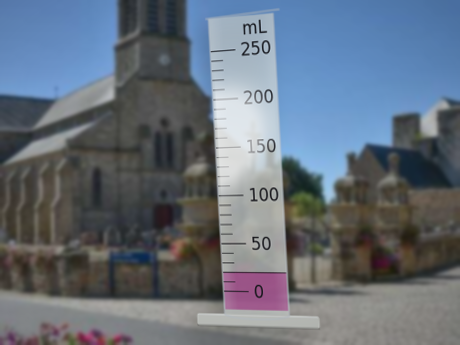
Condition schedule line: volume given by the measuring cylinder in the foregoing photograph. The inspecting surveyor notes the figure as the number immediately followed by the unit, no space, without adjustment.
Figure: 20mL
